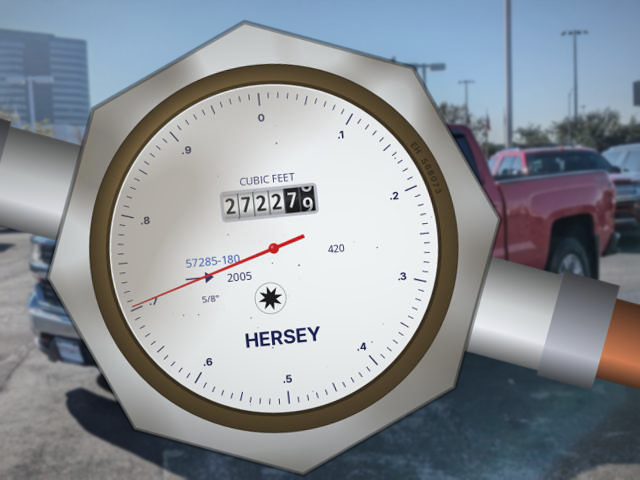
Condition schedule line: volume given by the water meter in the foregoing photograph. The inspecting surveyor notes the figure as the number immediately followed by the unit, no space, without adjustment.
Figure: 272278.70ft³
